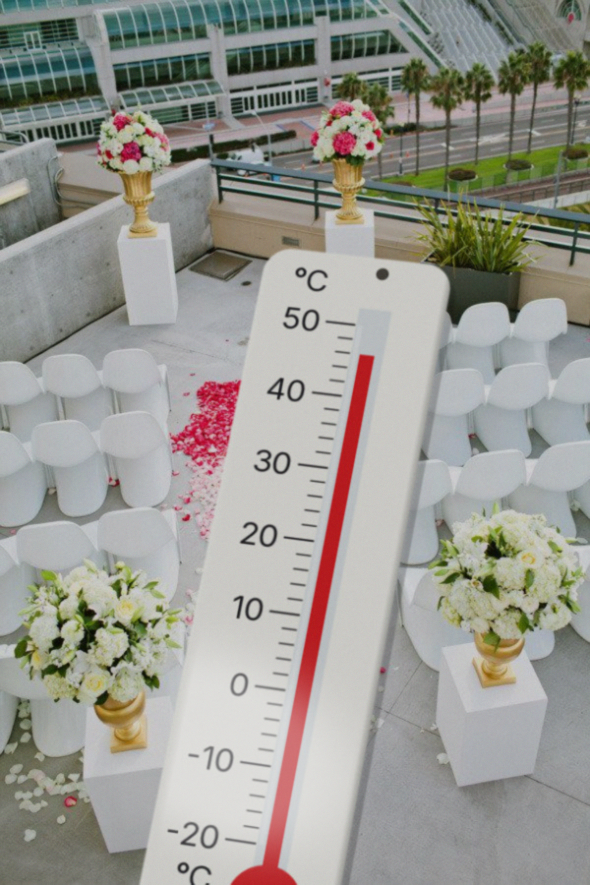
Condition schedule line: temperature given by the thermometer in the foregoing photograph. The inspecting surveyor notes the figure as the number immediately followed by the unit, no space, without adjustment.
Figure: 46°C
